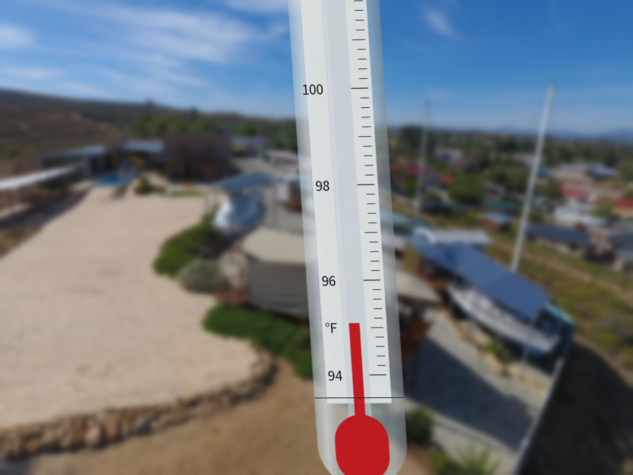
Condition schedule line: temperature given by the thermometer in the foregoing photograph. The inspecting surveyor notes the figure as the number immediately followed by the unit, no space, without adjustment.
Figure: 95.1°F
